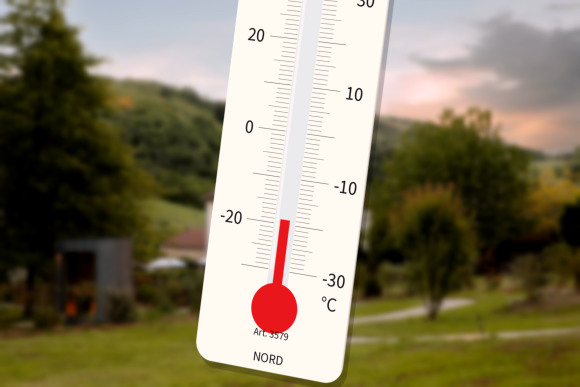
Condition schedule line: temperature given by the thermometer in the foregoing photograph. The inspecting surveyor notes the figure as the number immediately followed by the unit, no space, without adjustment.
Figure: -19°C
